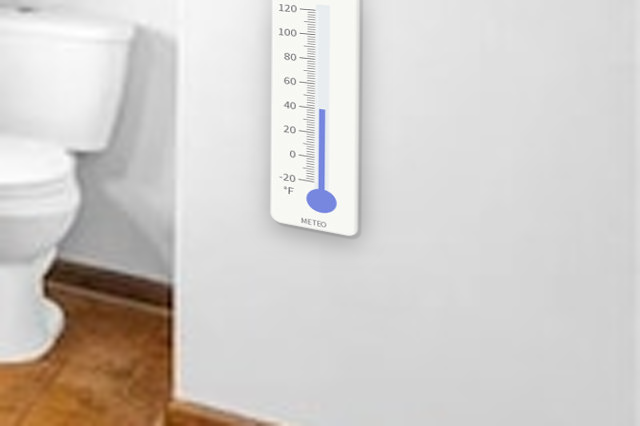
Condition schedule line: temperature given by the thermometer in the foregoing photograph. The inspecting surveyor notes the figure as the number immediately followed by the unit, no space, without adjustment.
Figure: 40°F
